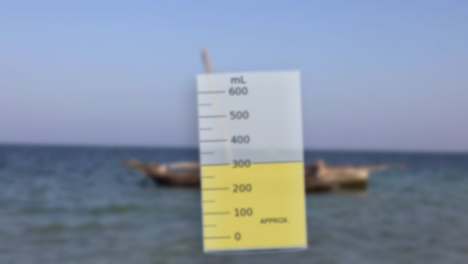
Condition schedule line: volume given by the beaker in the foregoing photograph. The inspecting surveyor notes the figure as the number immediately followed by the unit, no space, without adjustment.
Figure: 300mL
